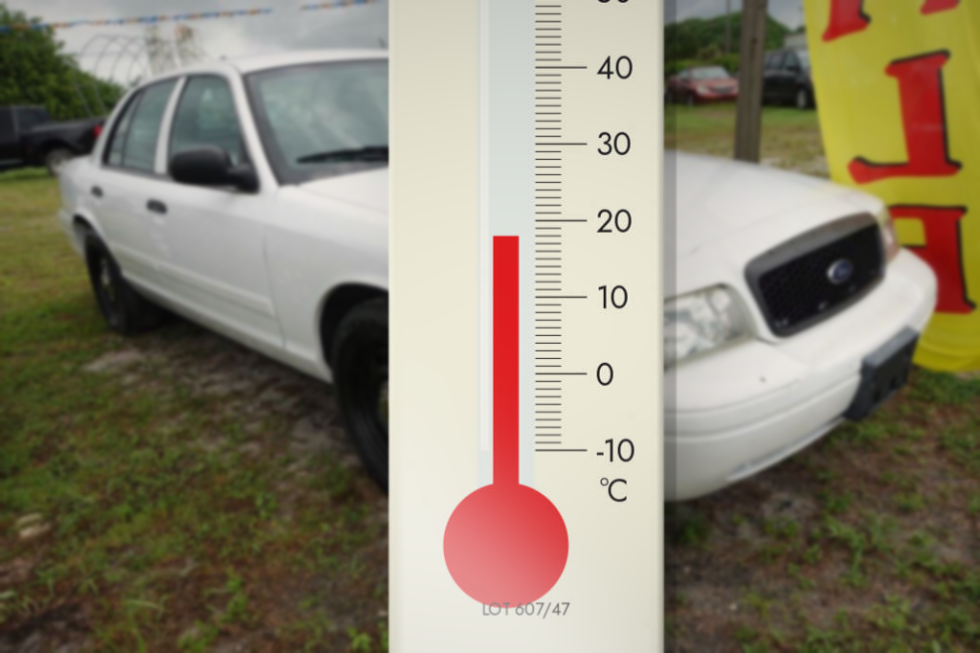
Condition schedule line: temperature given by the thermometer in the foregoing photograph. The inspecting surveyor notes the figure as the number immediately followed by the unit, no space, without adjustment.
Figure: 18°C
